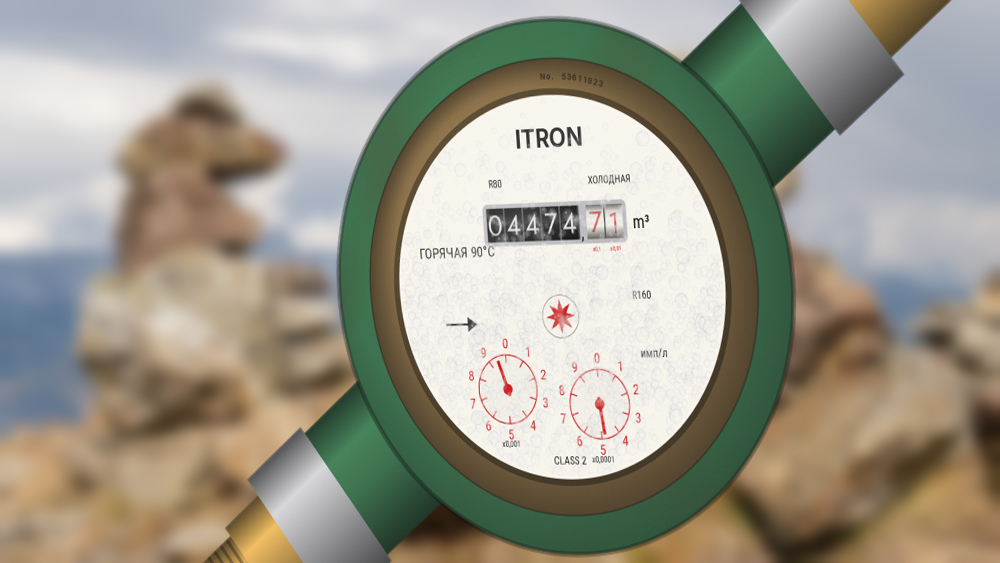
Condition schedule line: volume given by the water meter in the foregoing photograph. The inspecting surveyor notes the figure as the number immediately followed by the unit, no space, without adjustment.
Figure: 4474.7094m³
